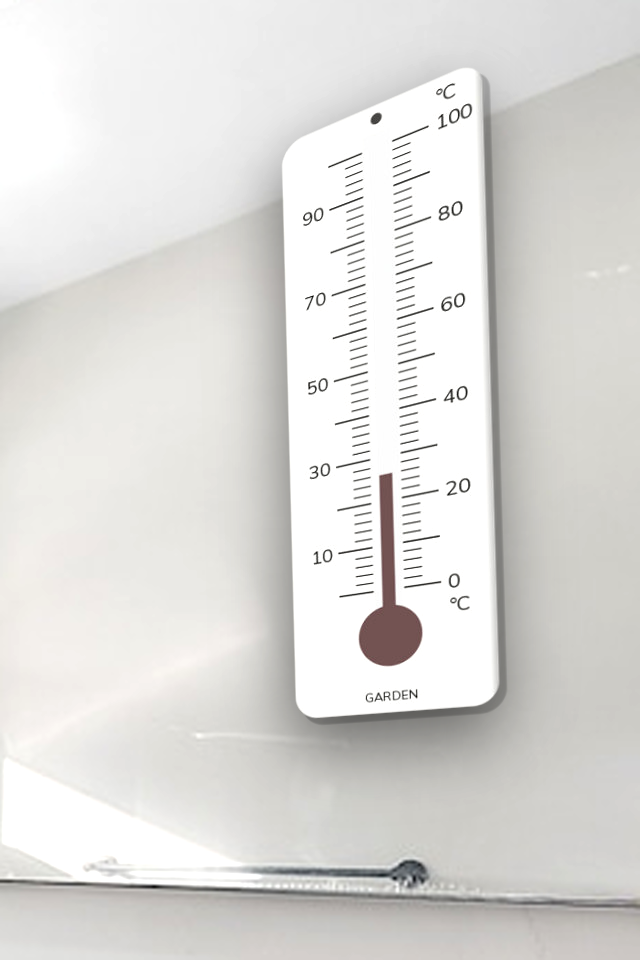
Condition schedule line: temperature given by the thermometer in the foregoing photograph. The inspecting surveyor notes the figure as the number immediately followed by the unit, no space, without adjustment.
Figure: 26°C
